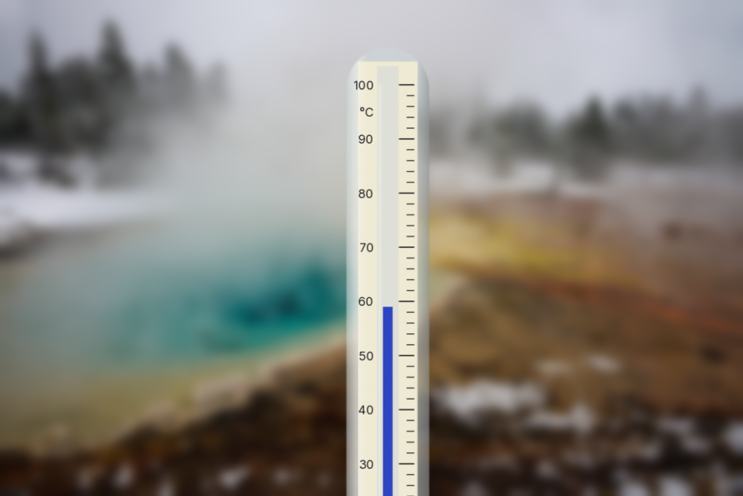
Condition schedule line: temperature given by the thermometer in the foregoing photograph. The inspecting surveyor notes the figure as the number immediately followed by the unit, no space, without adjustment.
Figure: 59°C
